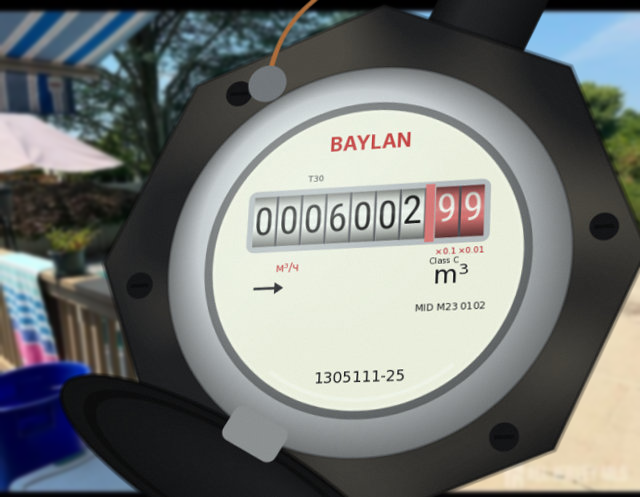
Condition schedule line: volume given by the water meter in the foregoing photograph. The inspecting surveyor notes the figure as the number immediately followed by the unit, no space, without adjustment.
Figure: 6002.99m³
